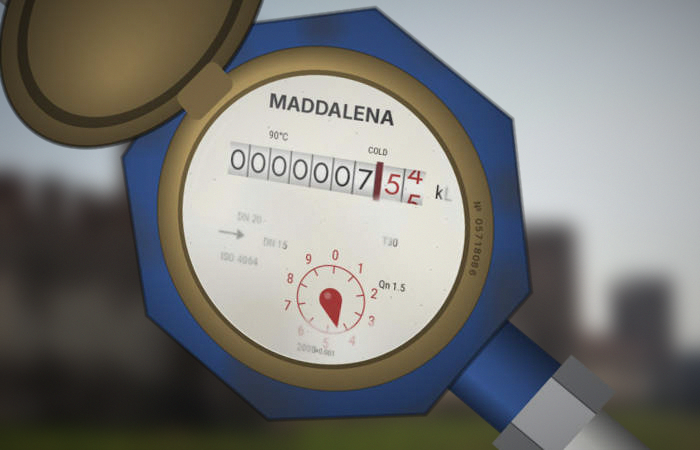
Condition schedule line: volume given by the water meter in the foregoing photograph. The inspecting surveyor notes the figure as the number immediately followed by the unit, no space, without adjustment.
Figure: 7.544kL
